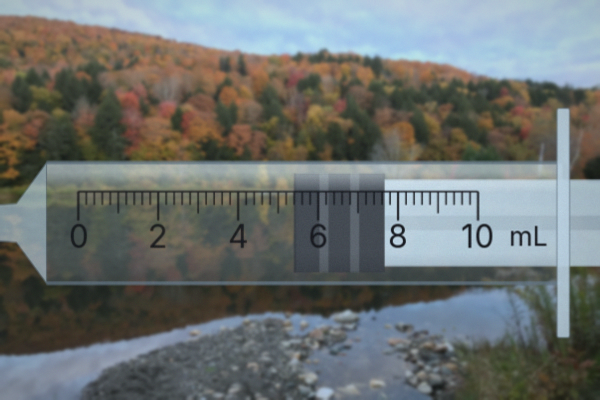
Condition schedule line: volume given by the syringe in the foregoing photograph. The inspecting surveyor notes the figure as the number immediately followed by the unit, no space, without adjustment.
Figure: 5.4mL
